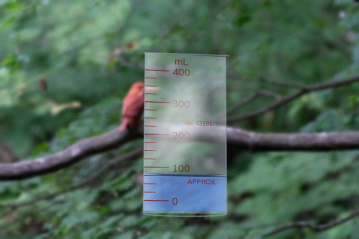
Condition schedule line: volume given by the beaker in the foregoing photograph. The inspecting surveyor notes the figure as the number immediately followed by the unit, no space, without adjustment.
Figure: 75mL
